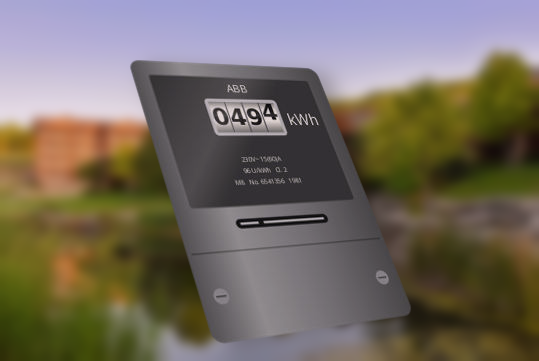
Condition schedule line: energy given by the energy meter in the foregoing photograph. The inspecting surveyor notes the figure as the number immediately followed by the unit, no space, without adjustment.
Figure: 494kWh
